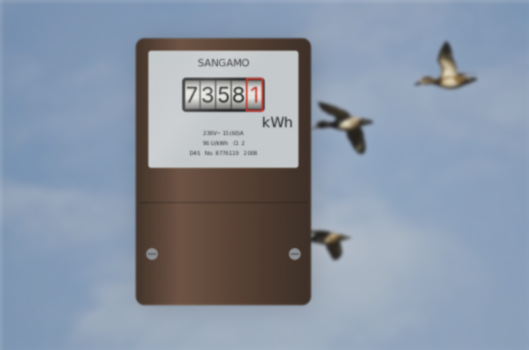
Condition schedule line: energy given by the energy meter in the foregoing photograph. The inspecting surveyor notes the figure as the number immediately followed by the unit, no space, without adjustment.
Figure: 7358.1kWh
